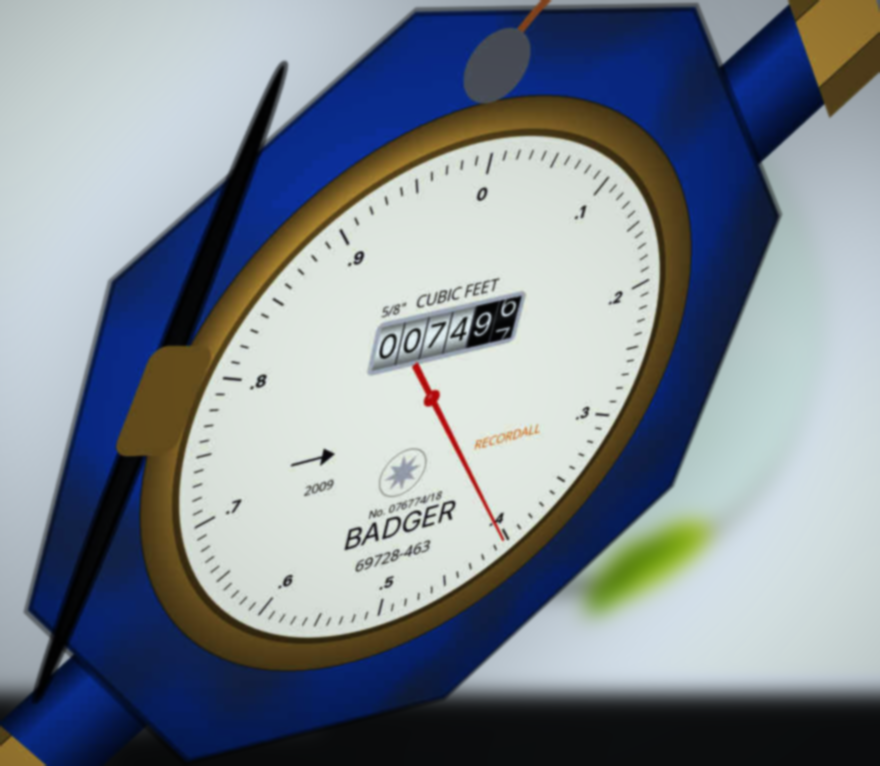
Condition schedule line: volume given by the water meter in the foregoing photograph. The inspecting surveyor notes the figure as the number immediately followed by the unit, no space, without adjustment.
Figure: 7496.40ft³
